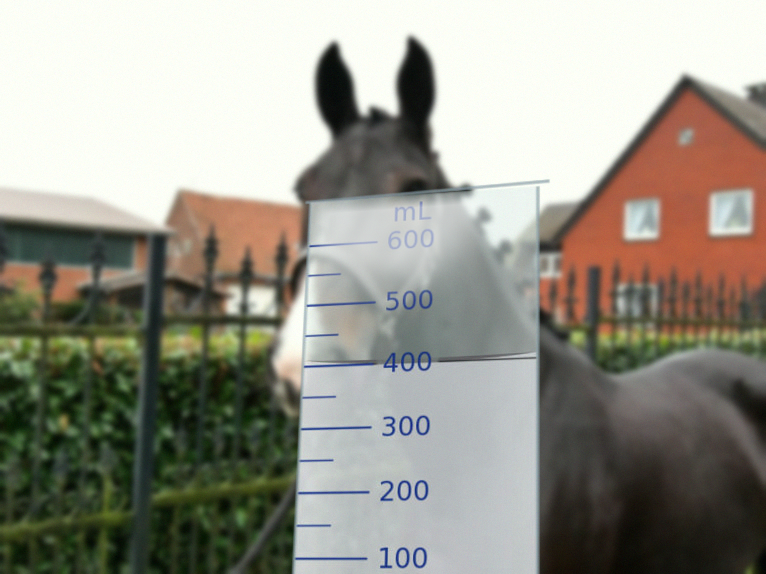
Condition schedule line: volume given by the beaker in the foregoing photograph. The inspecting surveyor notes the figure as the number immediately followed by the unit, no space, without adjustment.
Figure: 400mL
